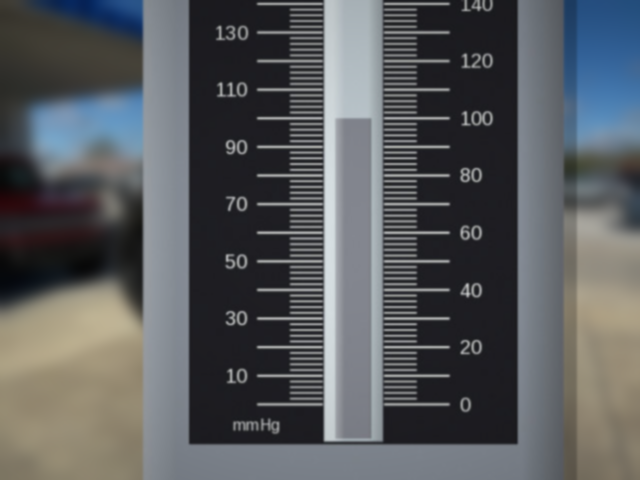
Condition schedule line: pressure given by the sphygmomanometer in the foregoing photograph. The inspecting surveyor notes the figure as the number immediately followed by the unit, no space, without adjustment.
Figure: 100mmHg
